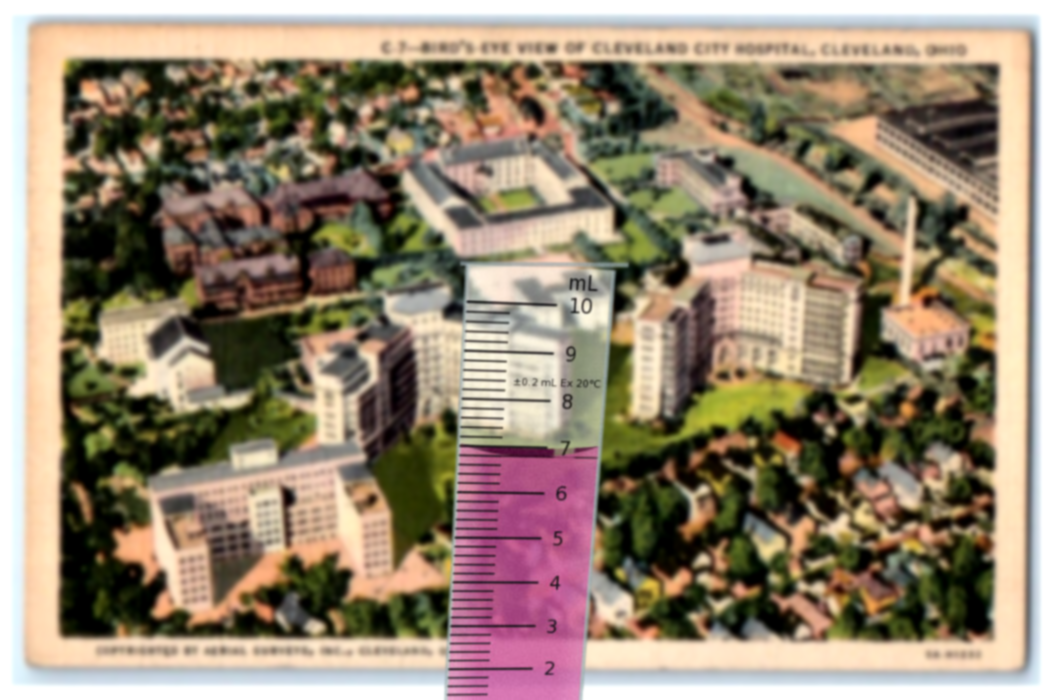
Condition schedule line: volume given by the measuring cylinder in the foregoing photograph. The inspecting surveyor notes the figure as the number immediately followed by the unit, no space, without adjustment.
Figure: 6.8mL
